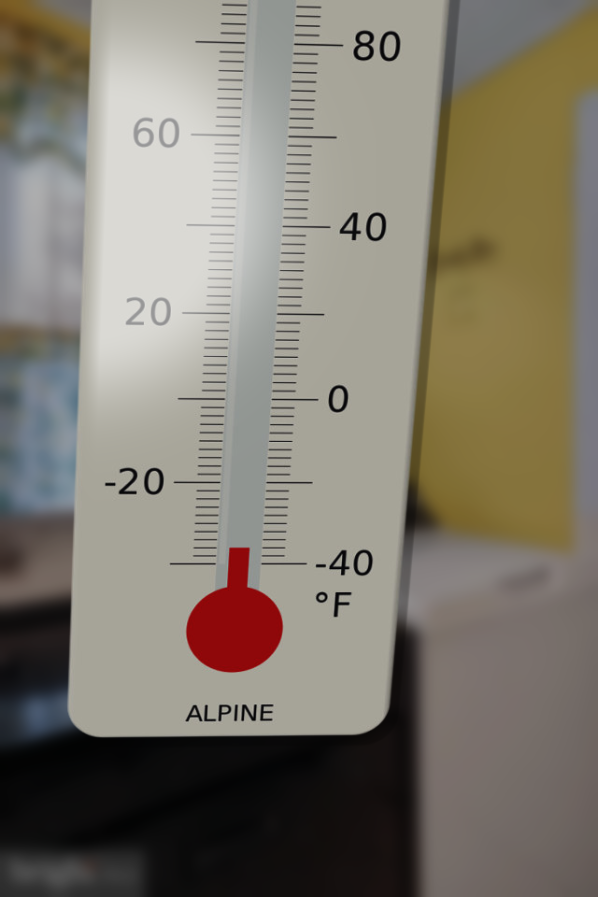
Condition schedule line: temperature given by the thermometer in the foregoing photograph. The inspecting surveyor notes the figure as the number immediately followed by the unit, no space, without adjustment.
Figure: -36°F
